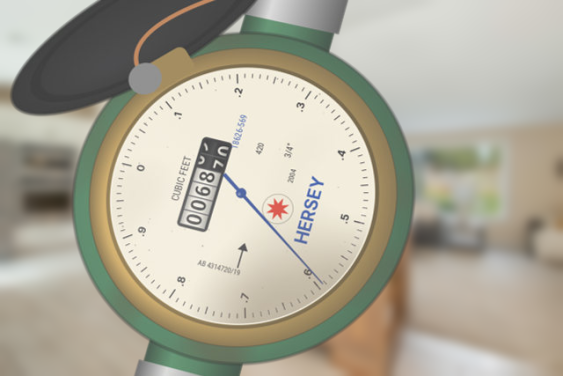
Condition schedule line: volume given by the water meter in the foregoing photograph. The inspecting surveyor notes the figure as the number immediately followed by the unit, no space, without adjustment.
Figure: 6869.59ft³
